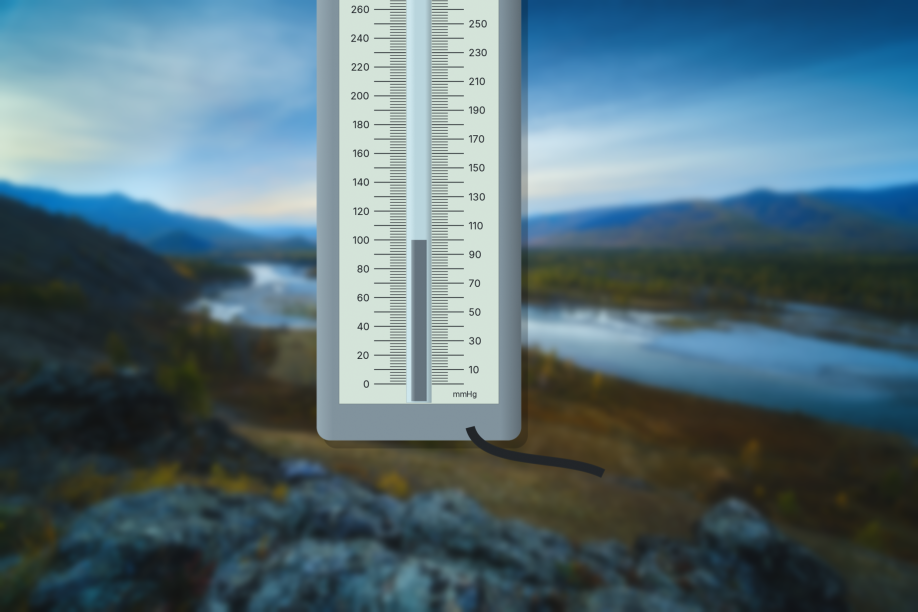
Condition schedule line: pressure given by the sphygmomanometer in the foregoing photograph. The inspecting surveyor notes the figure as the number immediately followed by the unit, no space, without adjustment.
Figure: 100mmHg
